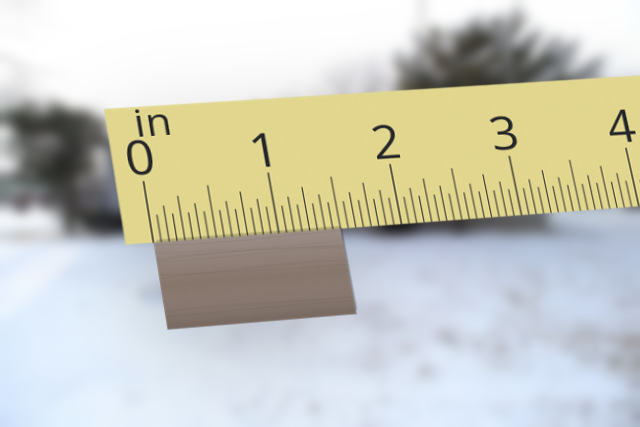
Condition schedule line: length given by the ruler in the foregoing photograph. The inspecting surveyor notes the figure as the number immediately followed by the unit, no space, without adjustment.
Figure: 1.5in
